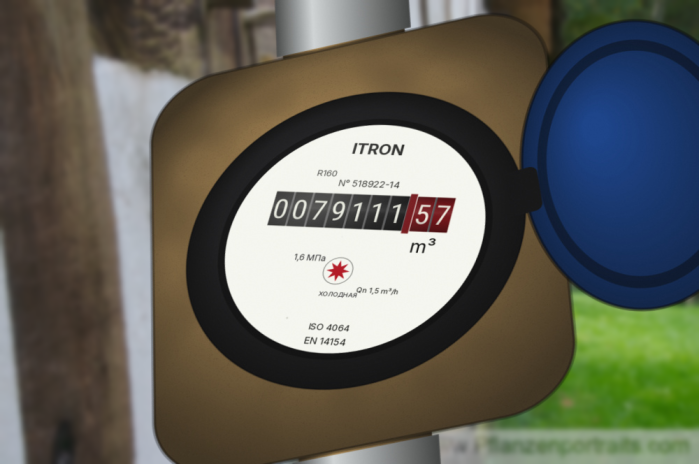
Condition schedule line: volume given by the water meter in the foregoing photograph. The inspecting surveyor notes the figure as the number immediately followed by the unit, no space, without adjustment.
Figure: 79111.57m³
